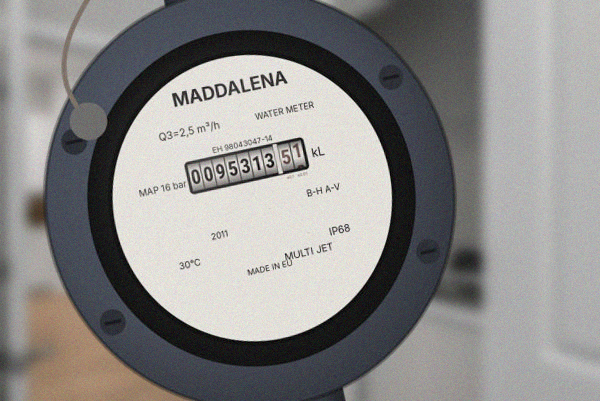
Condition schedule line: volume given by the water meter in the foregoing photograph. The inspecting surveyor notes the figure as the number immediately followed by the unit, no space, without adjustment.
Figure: 95313.51kL
